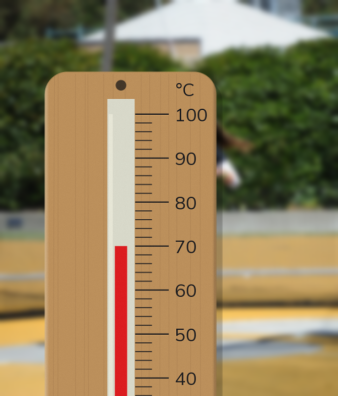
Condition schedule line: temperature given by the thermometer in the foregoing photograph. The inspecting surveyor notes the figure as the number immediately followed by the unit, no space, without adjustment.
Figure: 70°C
